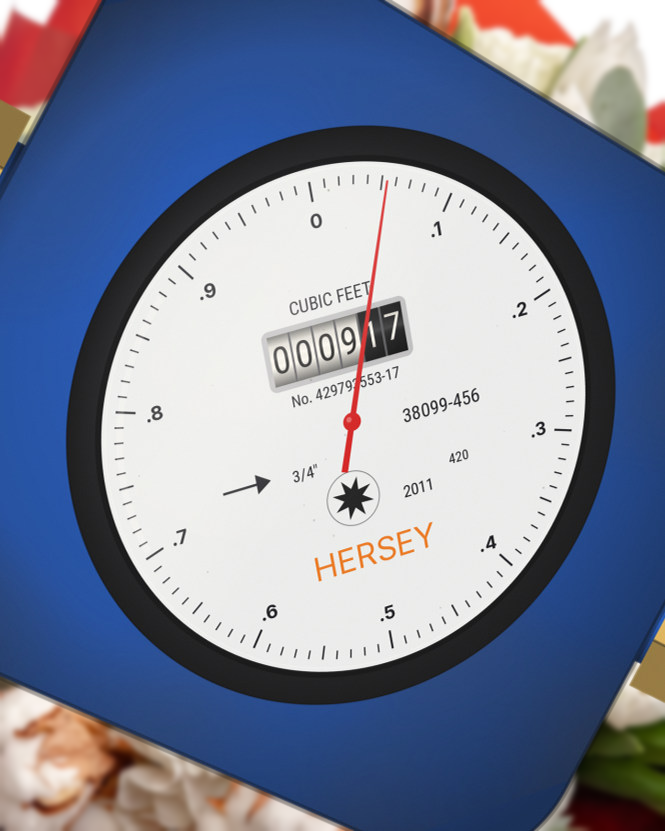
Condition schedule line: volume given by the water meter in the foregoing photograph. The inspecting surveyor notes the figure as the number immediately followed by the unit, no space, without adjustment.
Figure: 917.05ft³
